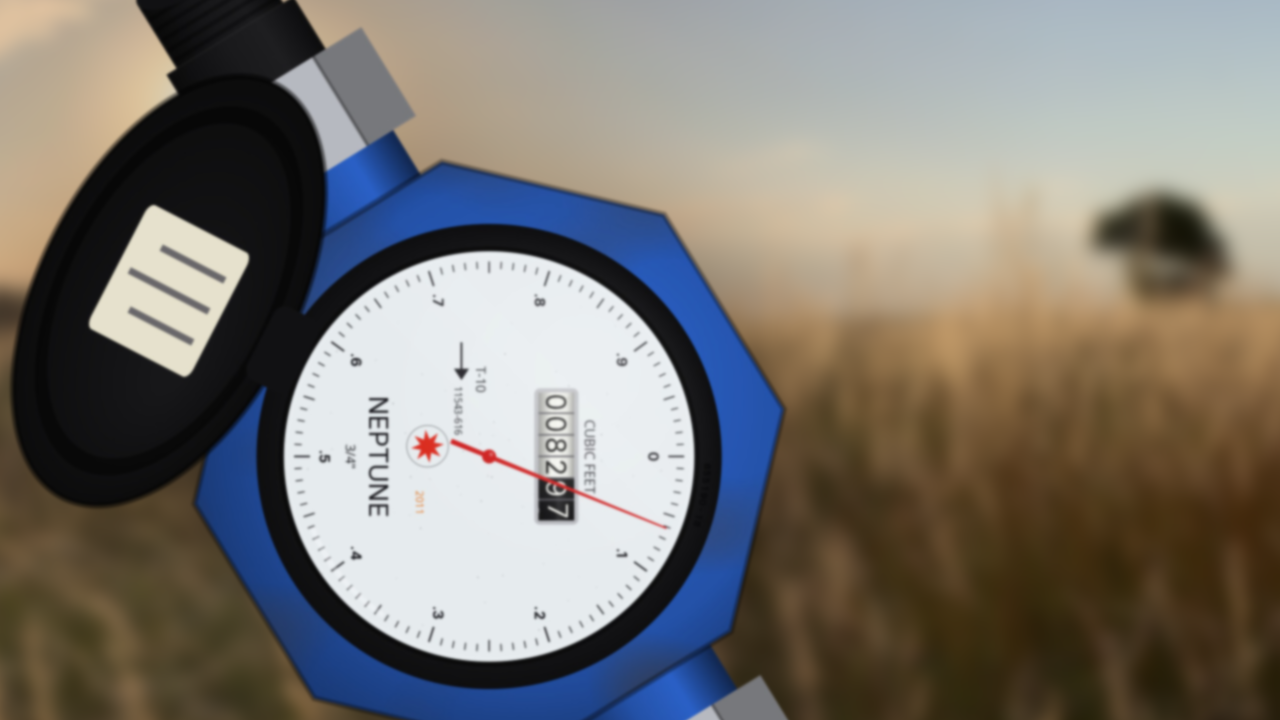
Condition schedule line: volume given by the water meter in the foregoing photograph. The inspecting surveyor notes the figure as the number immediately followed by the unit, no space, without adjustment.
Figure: 8297.06ft³
